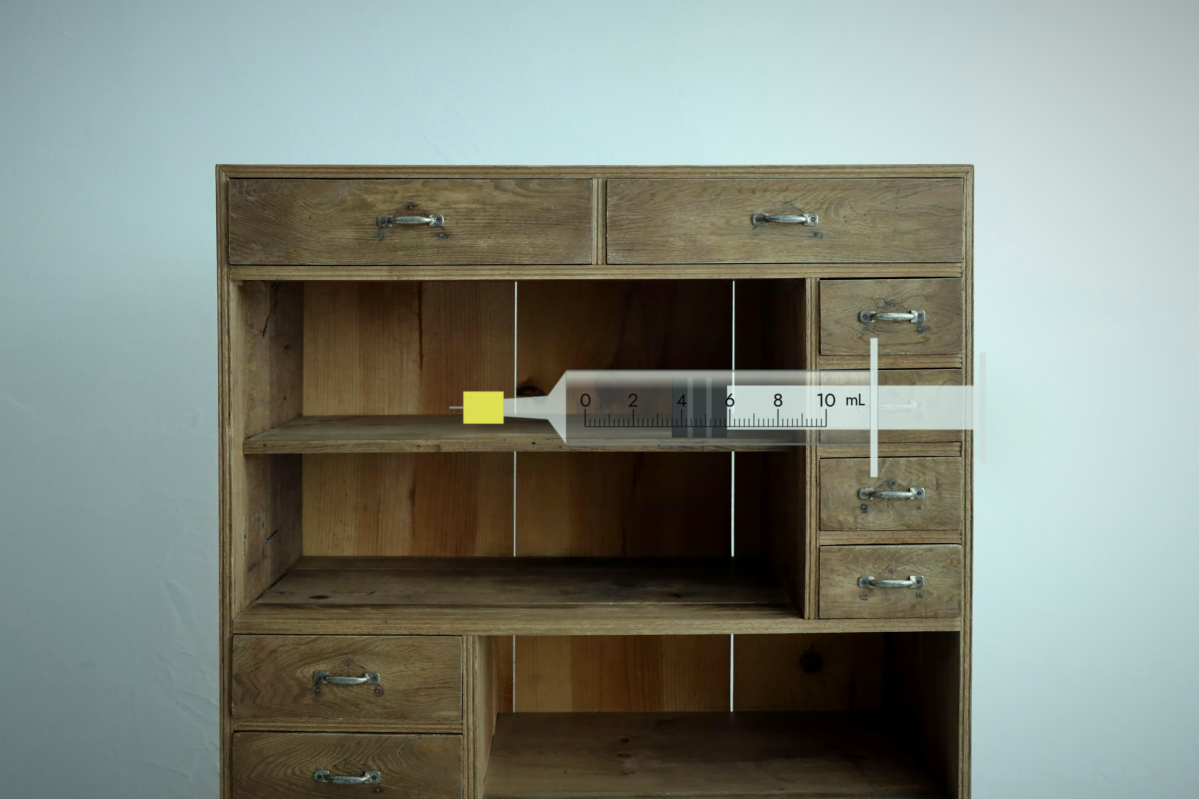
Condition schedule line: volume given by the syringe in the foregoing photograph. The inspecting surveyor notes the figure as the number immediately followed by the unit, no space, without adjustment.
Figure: 3.6mL
